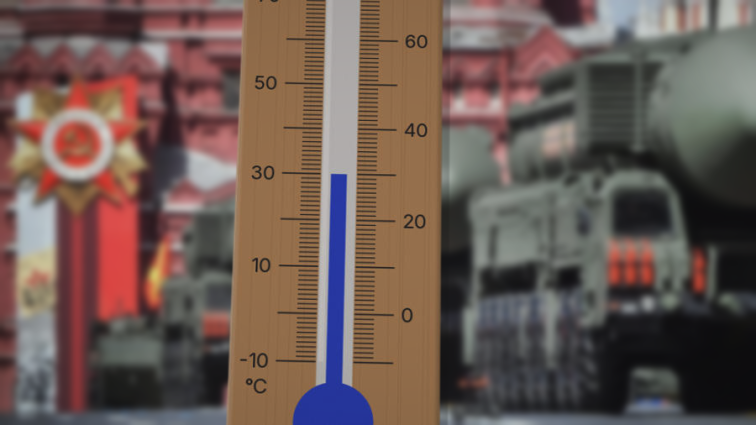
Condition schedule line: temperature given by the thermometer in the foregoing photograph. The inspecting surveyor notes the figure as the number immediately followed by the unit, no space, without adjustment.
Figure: 30°C
